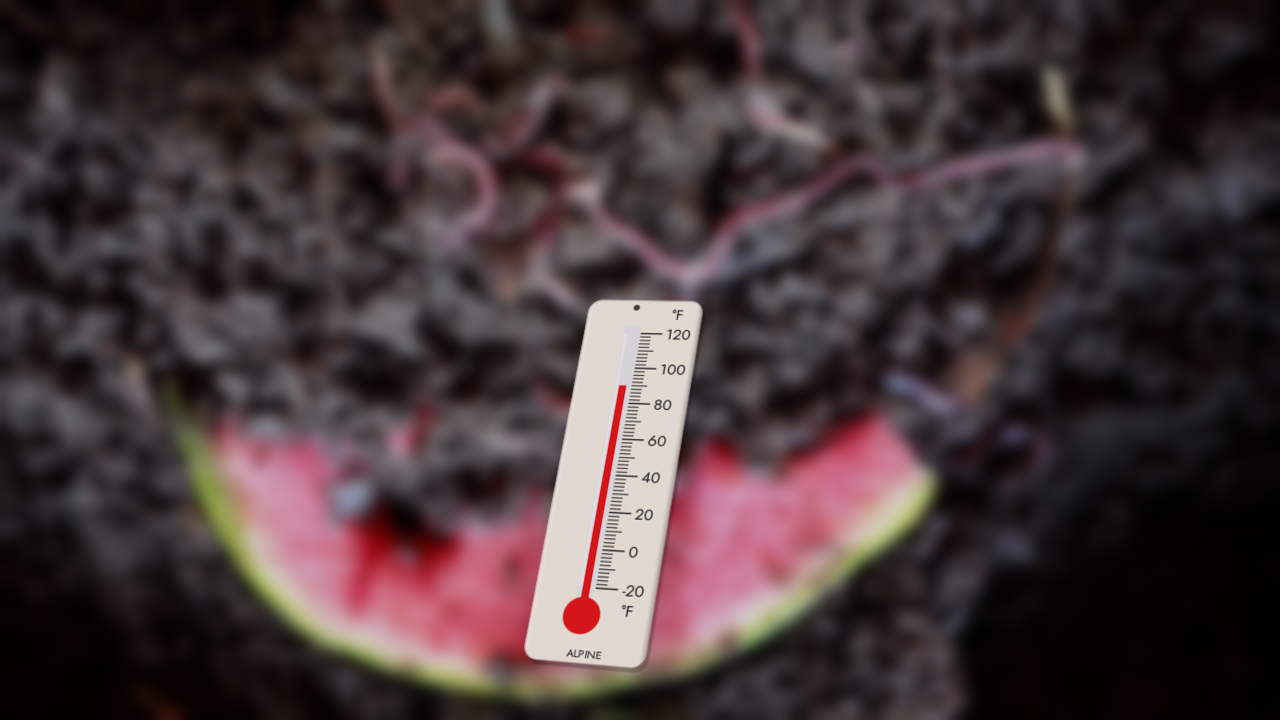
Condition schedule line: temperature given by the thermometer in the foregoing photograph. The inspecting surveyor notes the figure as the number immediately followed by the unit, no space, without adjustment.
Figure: 90°F
